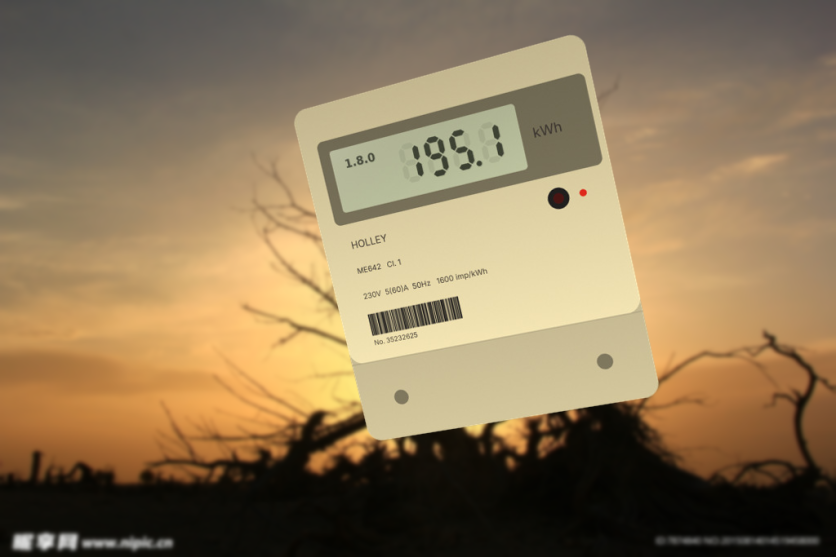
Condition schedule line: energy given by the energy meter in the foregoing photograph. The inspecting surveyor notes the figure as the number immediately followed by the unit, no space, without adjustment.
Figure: 195.1kWh
